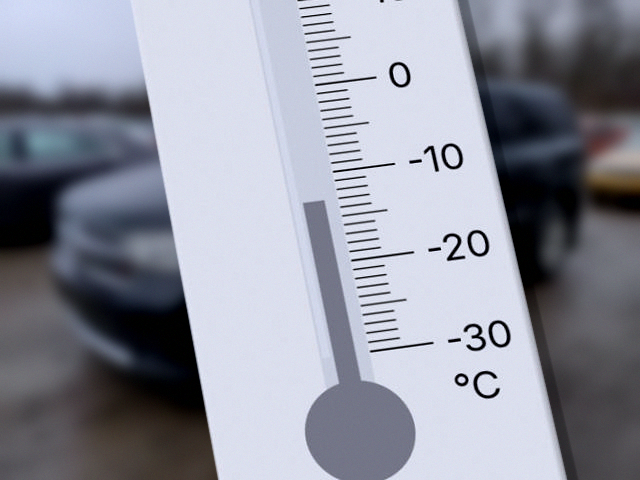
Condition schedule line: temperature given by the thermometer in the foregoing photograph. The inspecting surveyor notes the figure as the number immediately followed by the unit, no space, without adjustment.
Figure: -13°C
